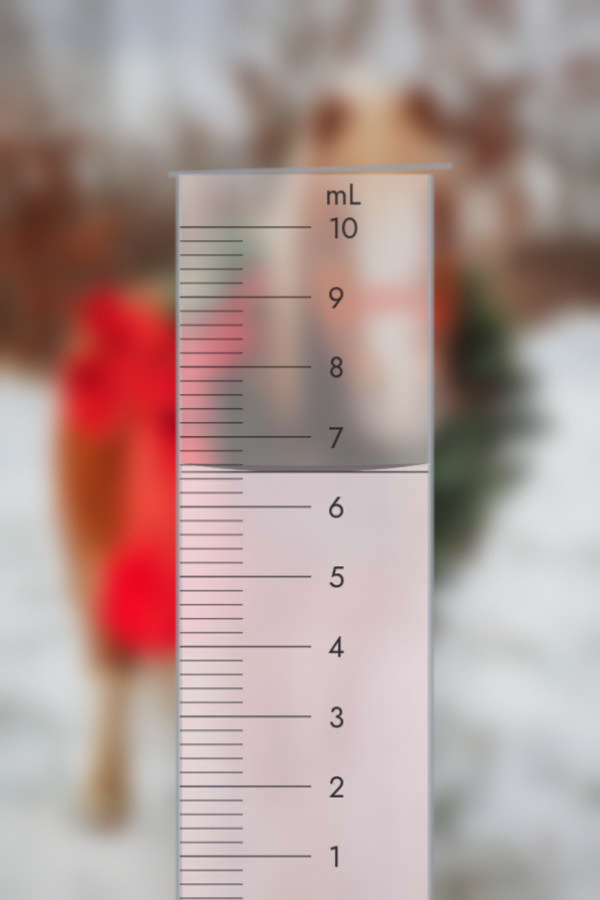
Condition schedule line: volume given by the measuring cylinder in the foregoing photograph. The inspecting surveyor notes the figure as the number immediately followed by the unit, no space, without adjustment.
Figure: 6.5mL
